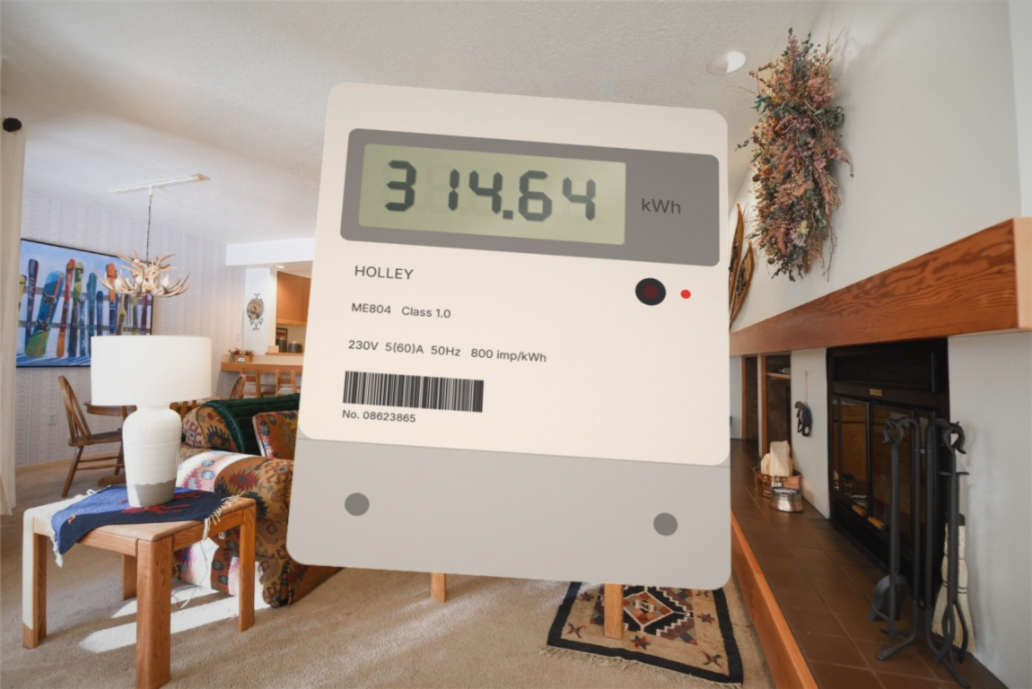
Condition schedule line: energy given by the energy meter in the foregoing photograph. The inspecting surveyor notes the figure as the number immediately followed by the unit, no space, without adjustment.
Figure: 314.64kWh
